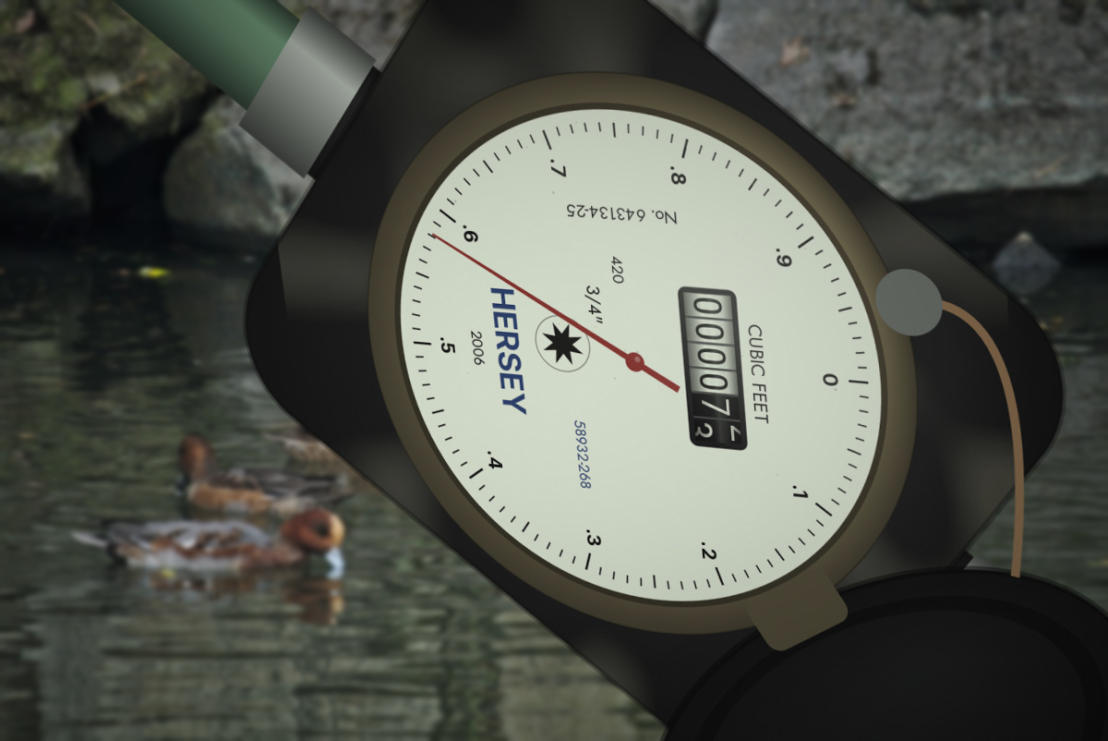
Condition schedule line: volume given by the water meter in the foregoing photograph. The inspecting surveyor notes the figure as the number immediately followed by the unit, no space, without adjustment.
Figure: 72.58ft³
